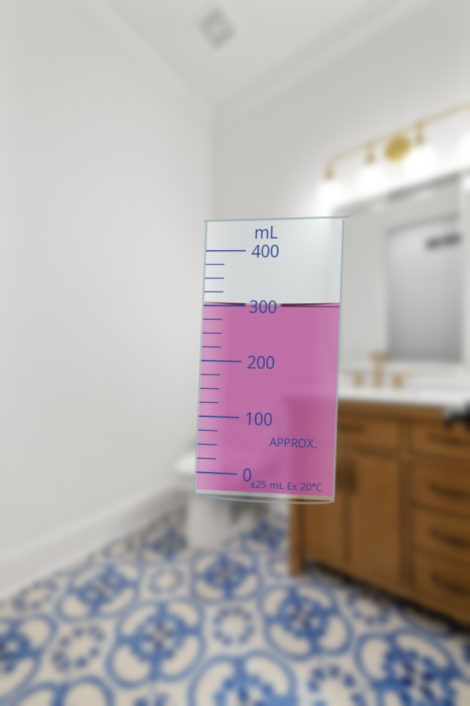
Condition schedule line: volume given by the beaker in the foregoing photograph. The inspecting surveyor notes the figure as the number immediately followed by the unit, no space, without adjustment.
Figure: 300mL
